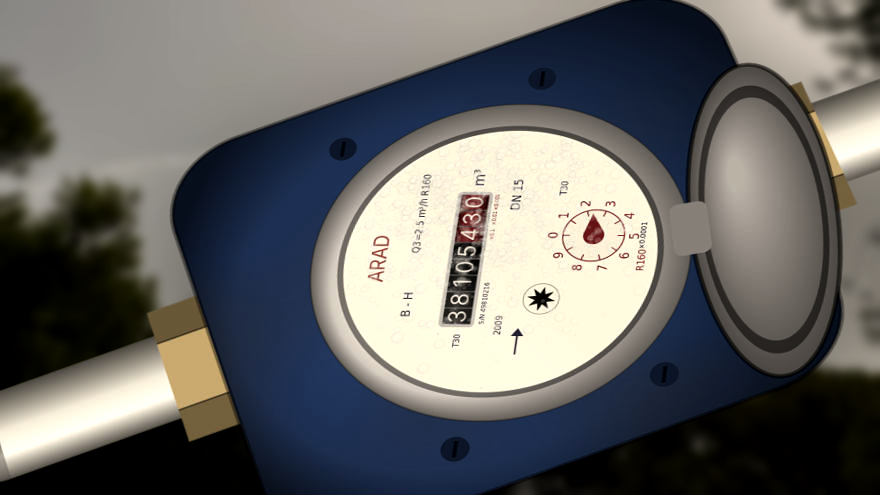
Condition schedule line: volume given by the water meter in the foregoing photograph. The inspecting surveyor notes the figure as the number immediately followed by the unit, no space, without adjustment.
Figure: 38105.4302m³
